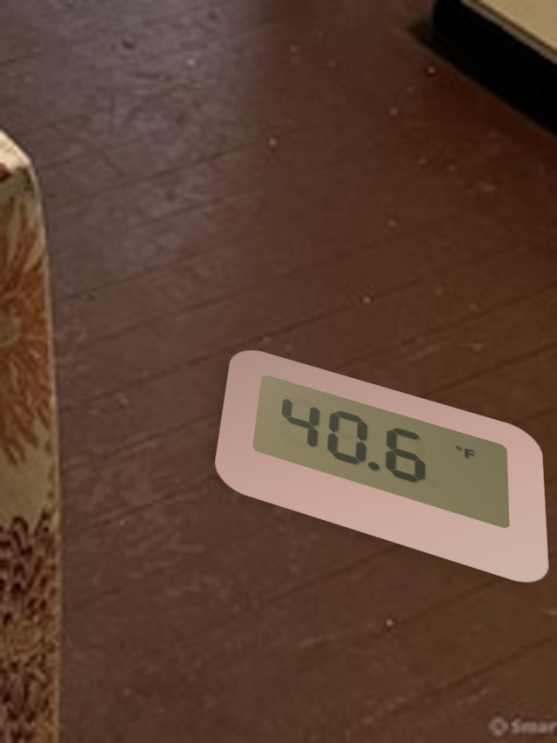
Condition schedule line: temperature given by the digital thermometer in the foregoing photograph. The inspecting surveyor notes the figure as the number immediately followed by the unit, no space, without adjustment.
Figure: 40.6°F
